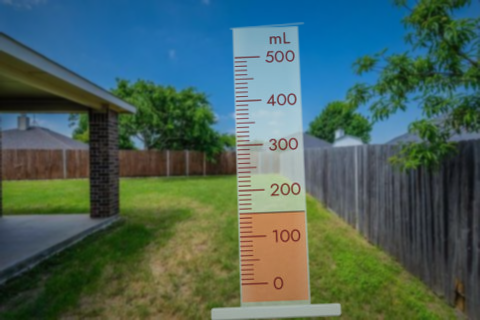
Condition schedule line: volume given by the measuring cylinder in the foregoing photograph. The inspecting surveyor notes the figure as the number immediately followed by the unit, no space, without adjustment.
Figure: 150mL
